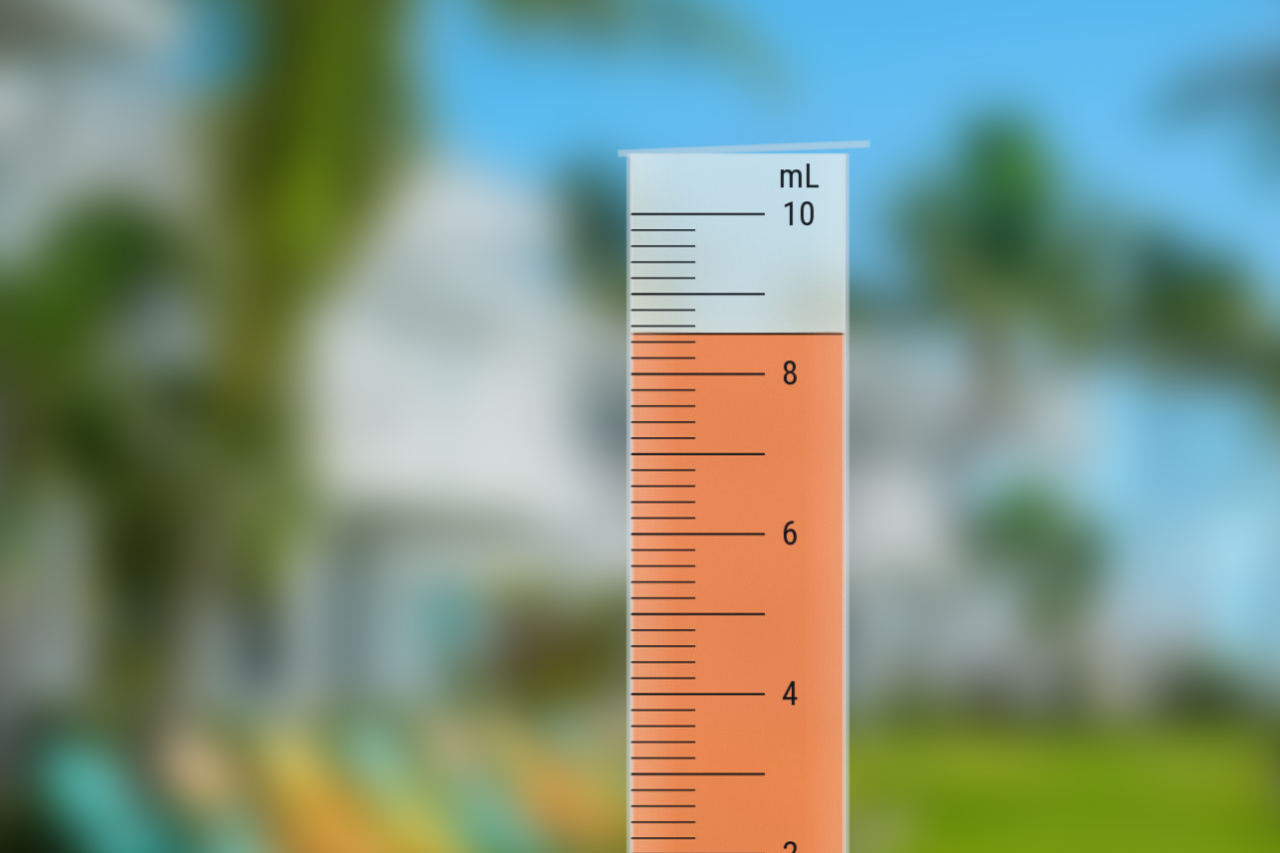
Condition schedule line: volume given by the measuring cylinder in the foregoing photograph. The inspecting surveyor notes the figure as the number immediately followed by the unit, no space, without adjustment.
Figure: 8.5mL
